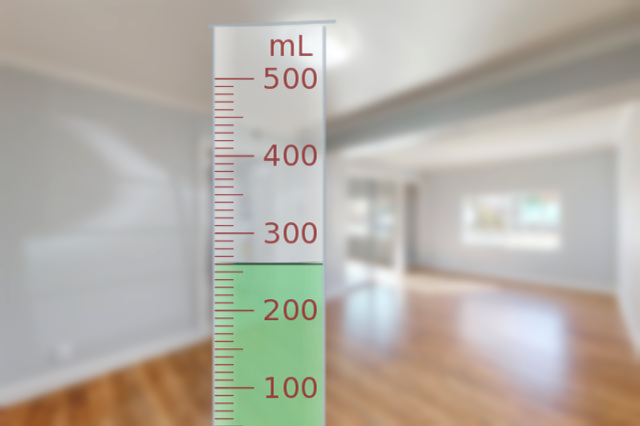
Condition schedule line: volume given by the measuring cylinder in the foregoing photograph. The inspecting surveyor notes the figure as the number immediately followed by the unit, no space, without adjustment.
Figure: 260mL
